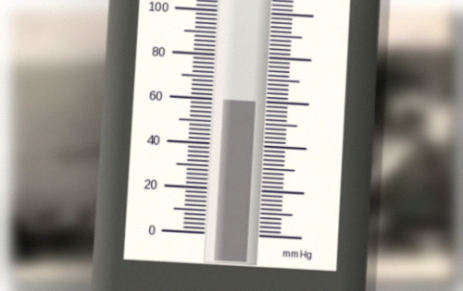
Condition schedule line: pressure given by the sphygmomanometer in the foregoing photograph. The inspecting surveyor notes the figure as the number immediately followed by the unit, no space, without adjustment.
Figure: 60mmHg
